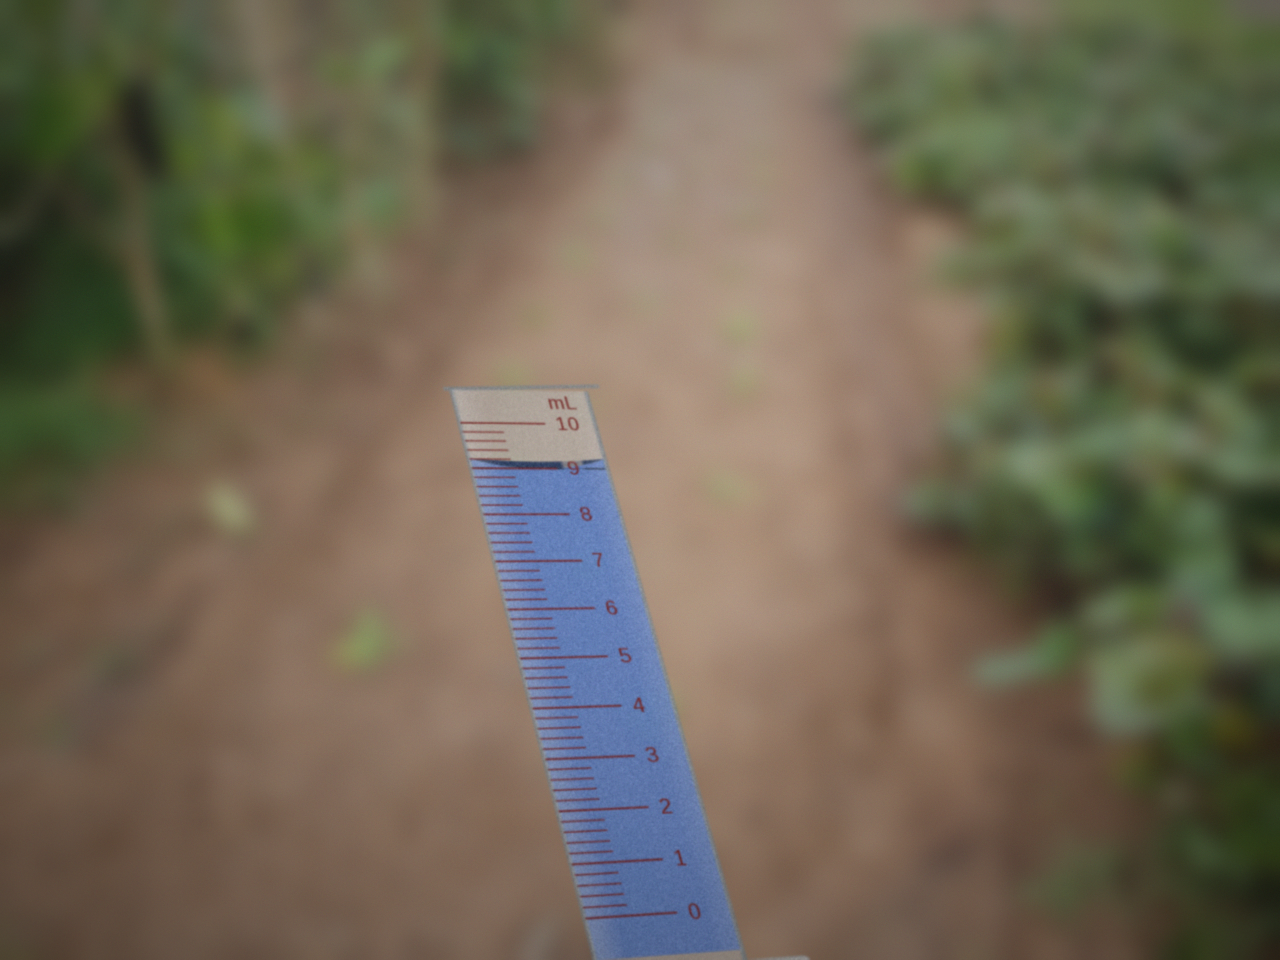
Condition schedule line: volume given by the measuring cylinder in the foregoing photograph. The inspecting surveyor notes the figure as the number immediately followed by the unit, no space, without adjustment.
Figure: 9mL
